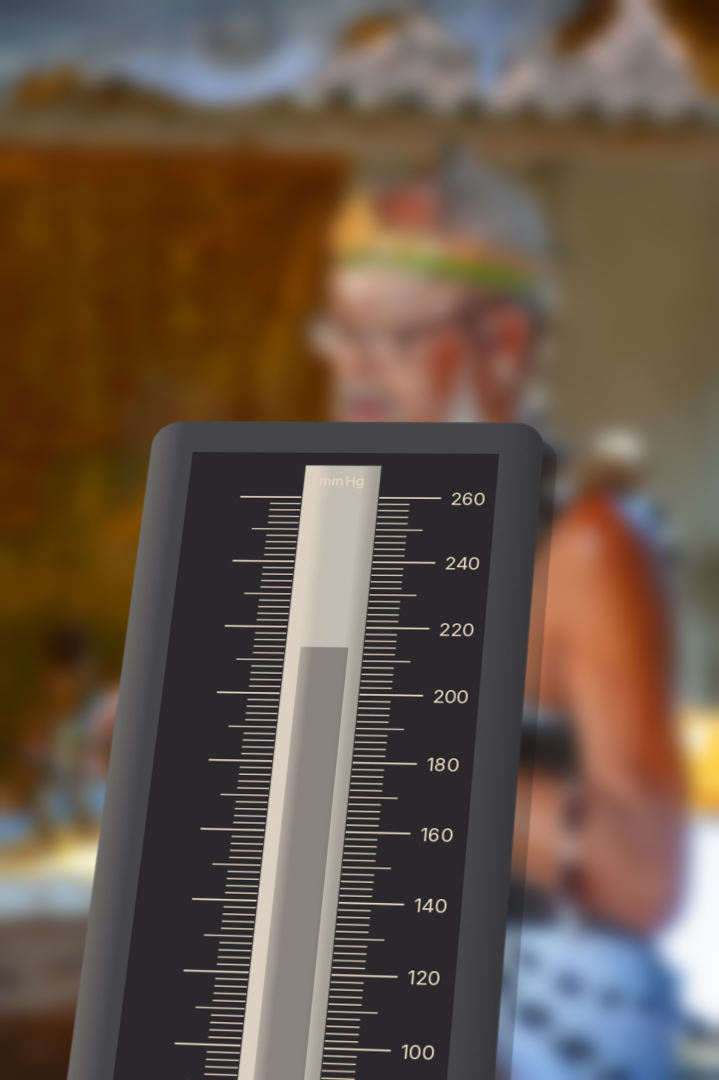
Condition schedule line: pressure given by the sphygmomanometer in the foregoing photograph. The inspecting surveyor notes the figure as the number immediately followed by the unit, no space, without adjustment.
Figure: 214mmHg
